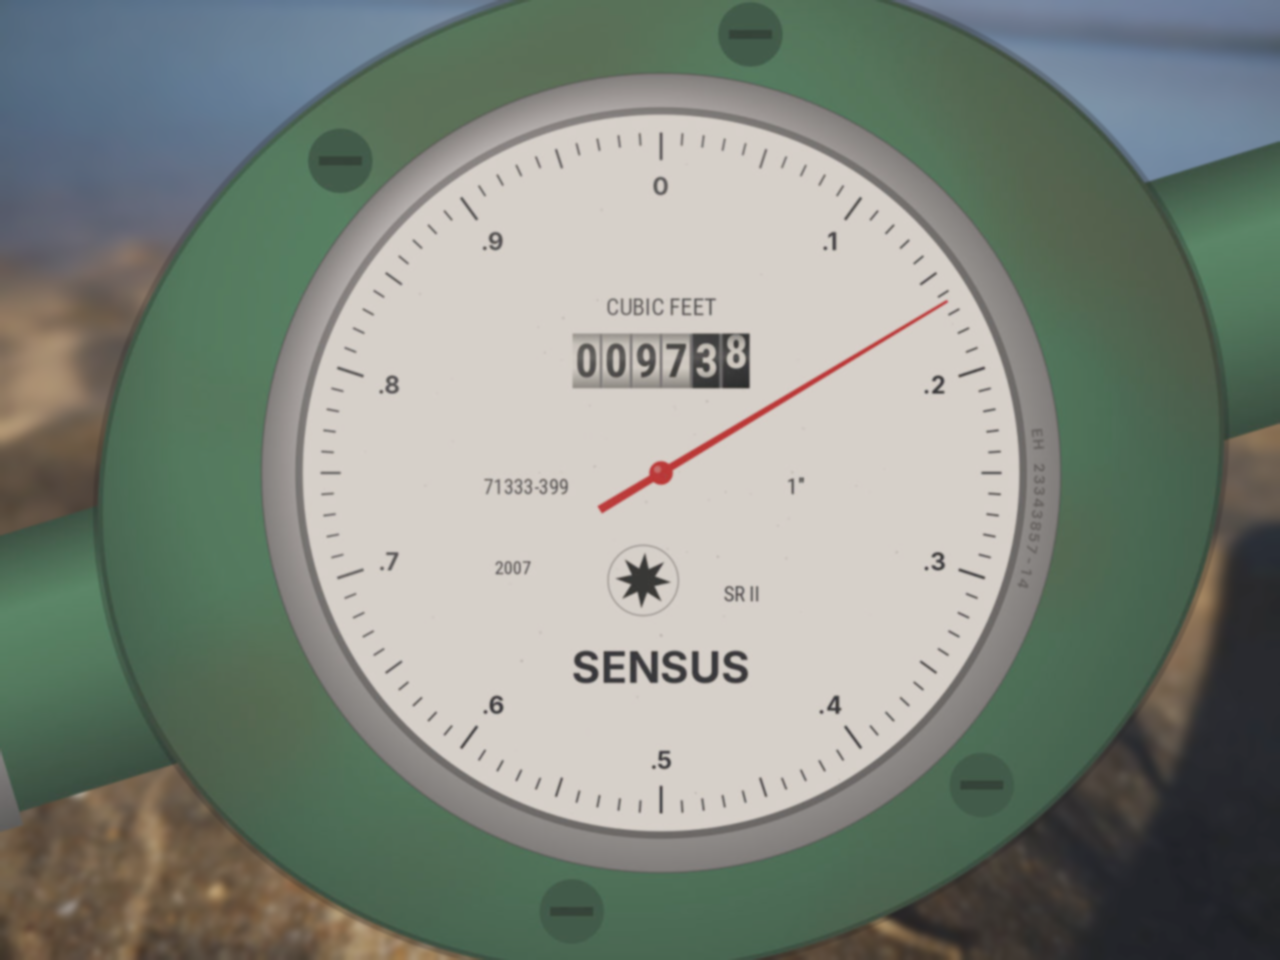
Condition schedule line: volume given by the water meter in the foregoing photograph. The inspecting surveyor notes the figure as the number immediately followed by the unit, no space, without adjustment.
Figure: 9738.16ft³
